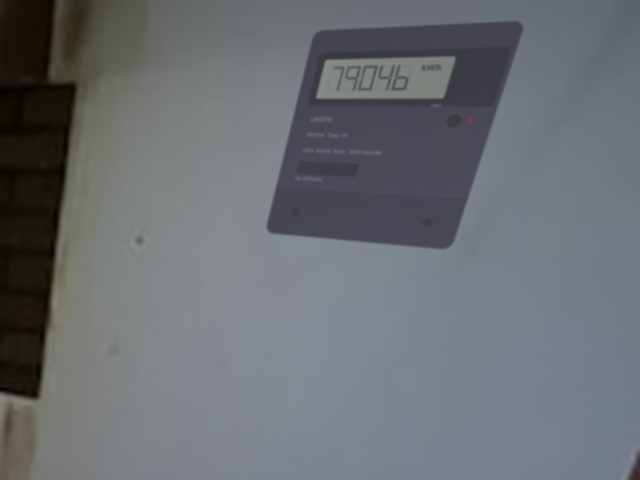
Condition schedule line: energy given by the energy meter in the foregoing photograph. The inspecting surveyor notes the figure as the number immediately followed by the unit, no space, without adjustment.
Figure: 79046kWh
